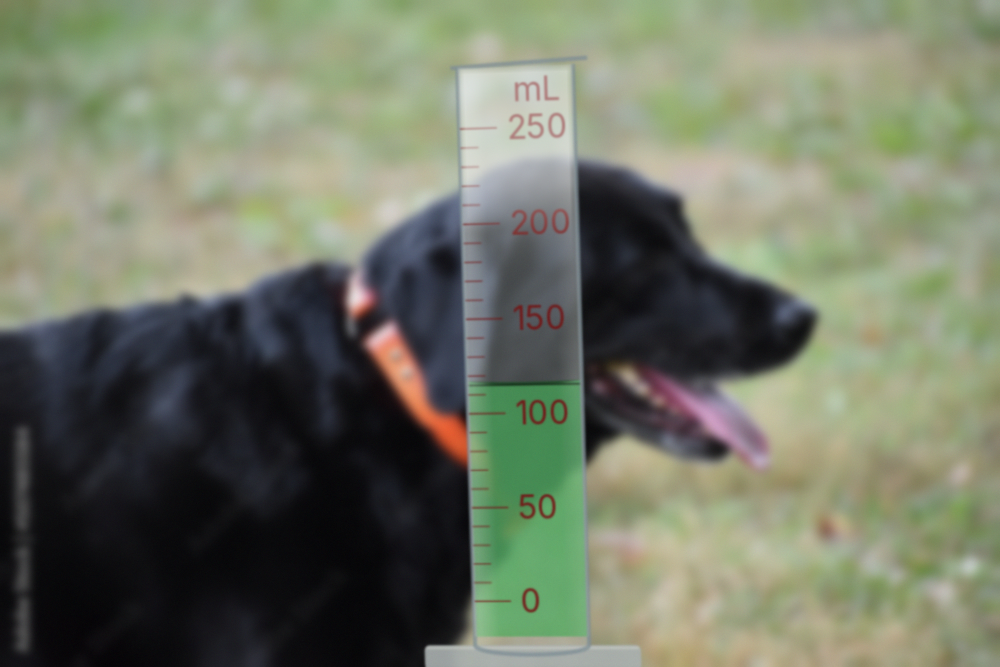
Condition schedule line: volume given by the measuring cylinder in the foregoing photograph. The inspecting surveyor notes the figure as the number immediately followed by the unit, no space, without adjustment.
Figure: 115mL
